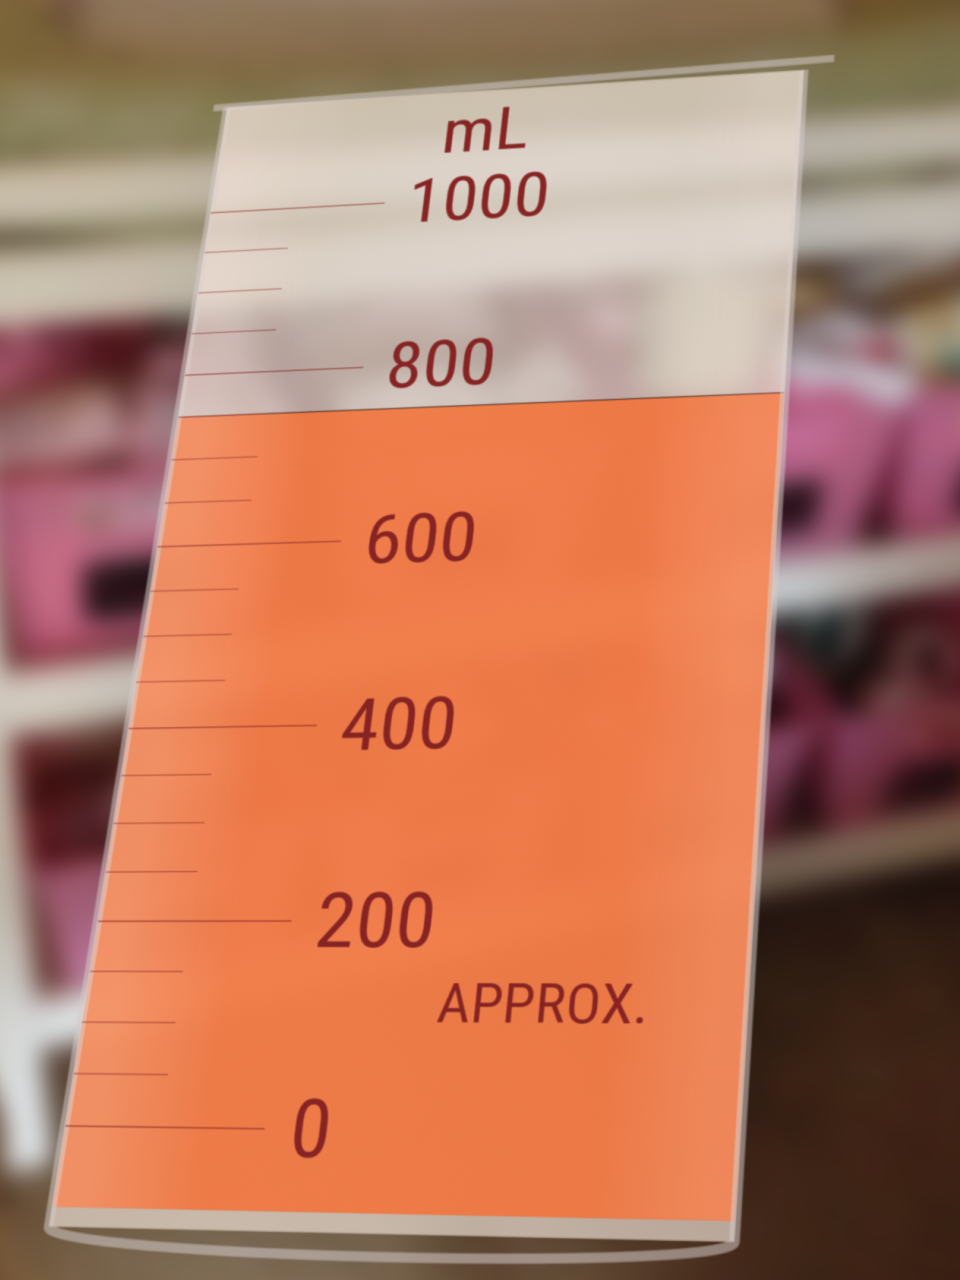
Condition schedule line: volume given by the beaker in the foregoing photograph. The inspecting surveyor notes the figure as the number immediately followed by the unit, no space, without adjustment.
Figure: 750mL
